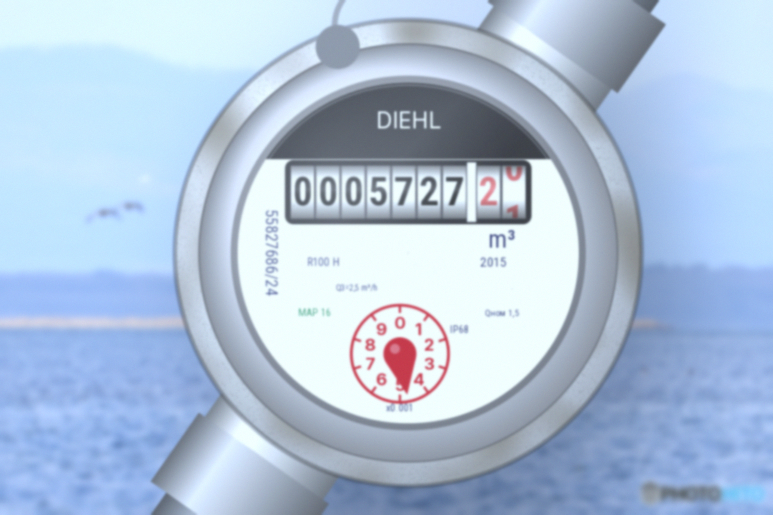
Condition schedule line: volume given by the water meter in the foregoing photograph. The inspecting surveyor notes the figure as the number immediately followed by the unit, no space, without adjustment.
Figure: 5727.204m³
